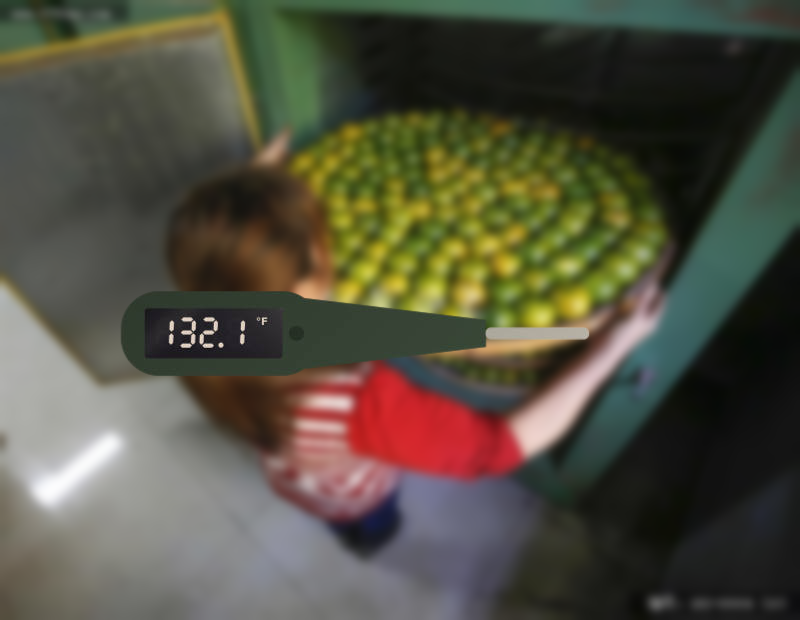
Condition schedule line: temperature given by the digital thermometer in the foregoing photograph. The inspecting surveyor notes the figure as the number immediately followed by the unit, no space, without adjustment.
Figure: 132.1°F
